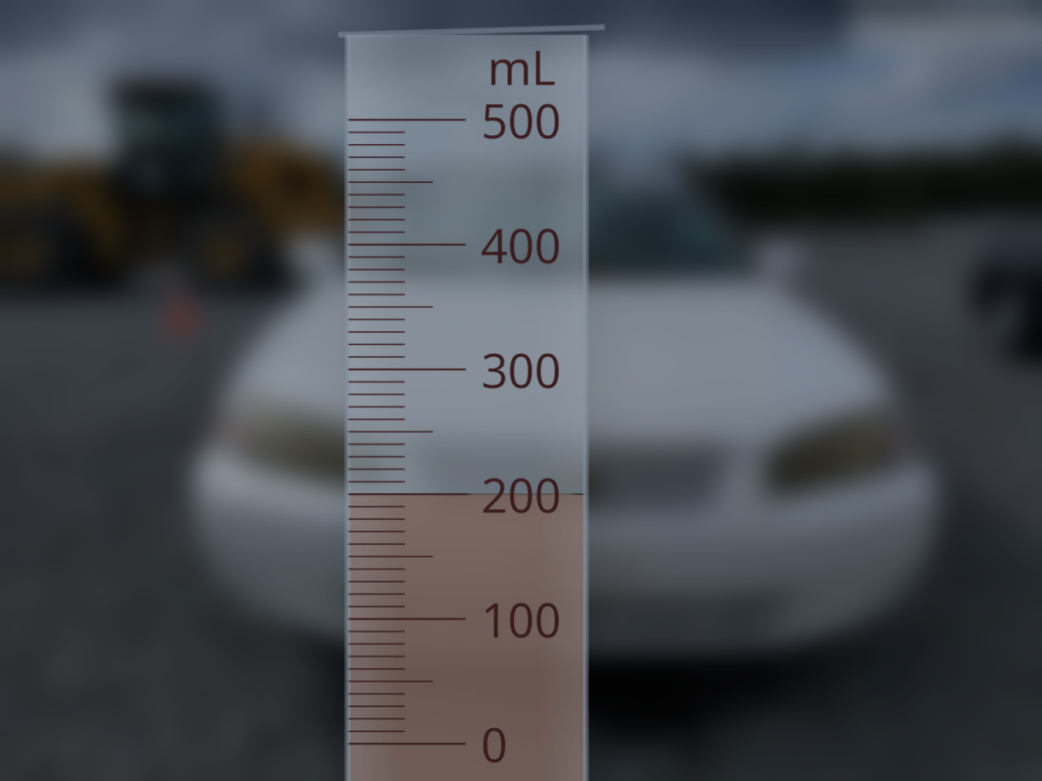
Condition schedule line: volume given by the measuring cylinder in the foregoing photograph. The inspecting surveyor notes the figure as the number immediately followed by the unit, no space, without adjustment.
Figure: 200mL
